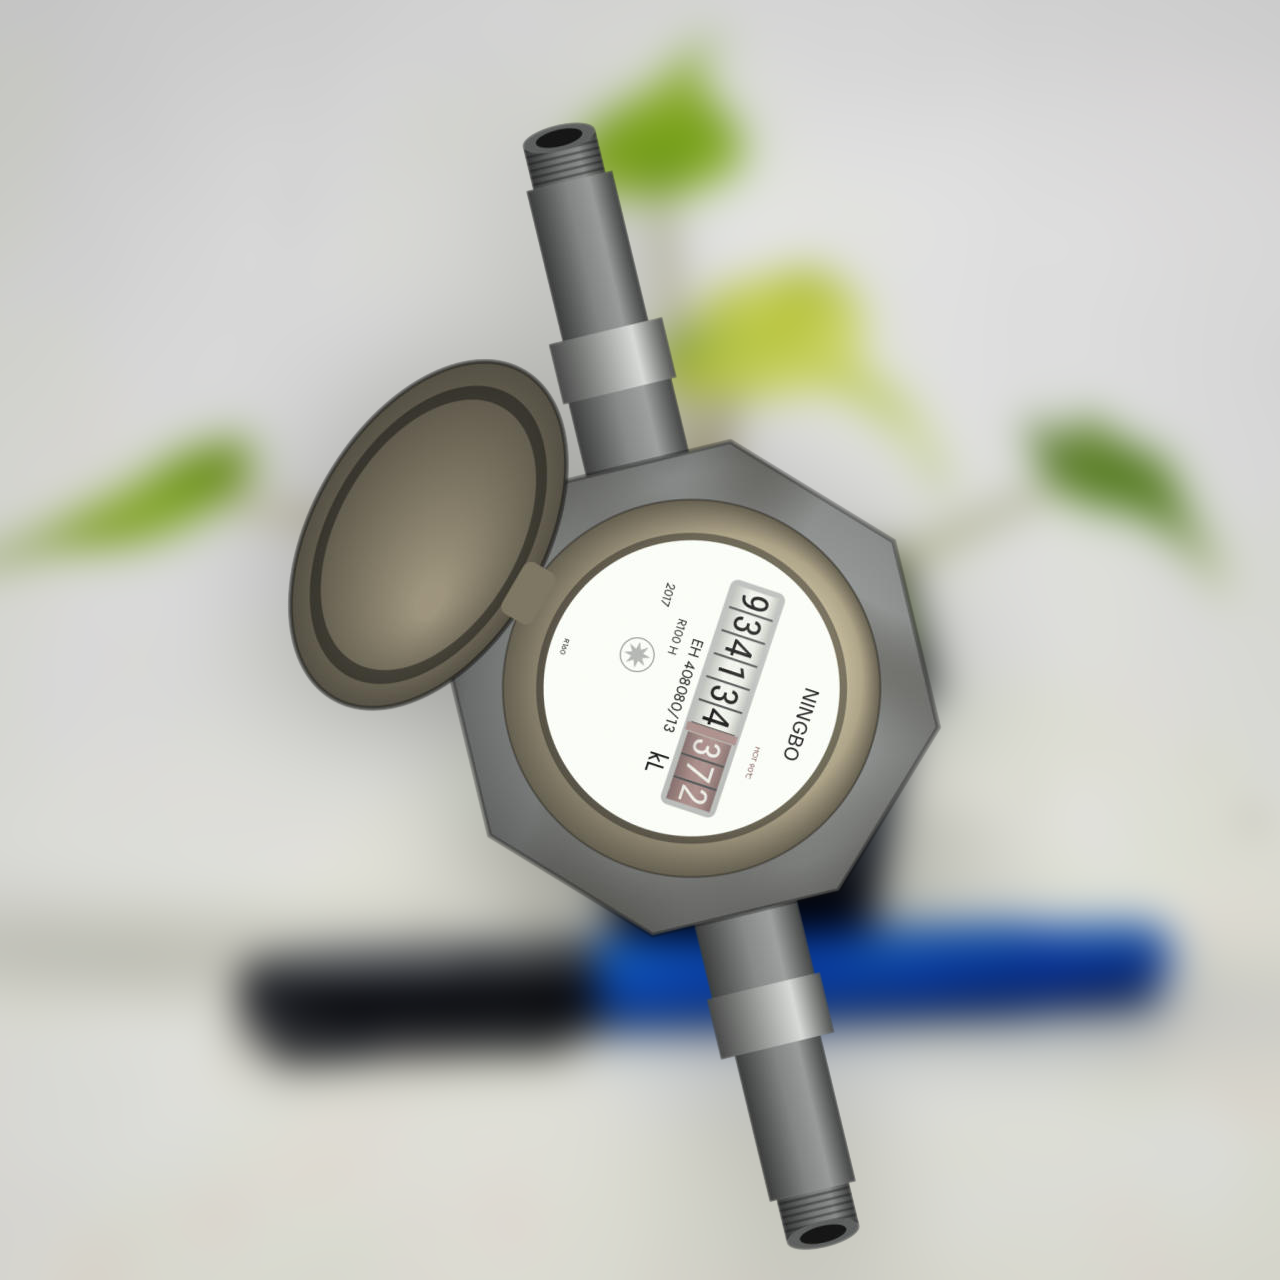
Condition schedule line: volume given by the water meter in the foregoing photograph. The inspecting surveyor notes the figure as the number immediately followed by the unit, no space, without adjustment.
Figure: 934134.372kL
